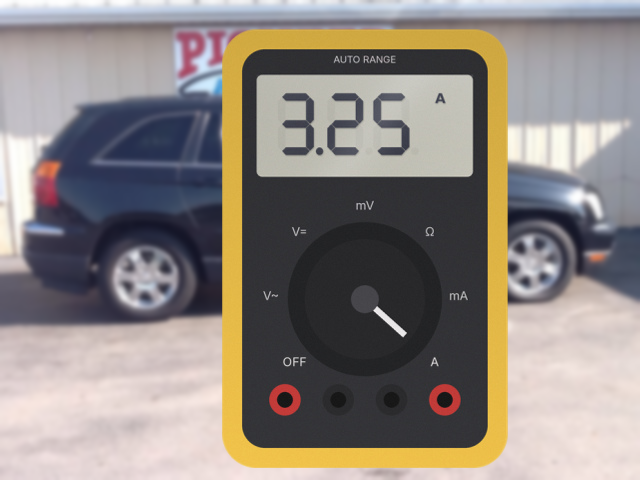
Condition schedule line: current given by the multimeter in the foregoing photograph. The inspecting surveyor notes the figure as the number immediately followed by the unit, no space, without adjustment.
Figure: 3.25A
